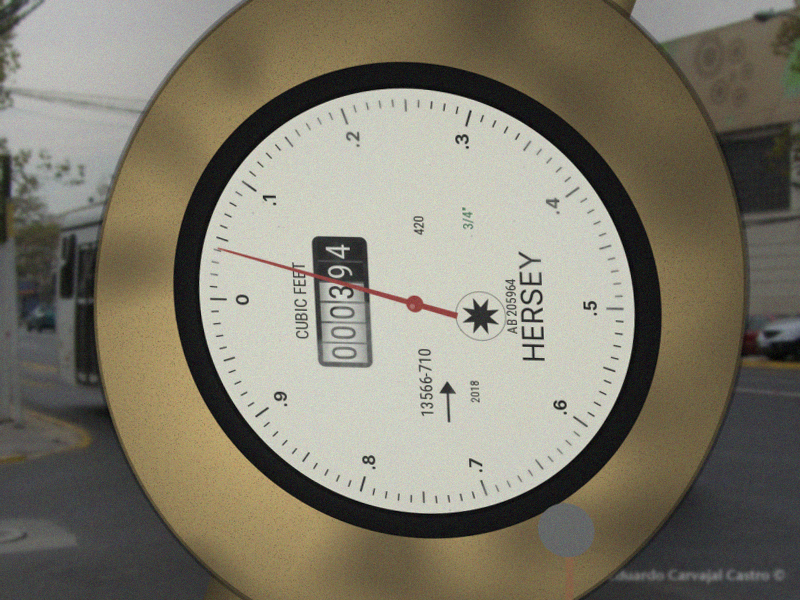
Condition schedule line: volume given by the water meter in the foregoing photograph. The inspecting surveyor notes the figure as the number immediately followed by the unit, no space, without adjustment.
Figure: 394.04ft³
